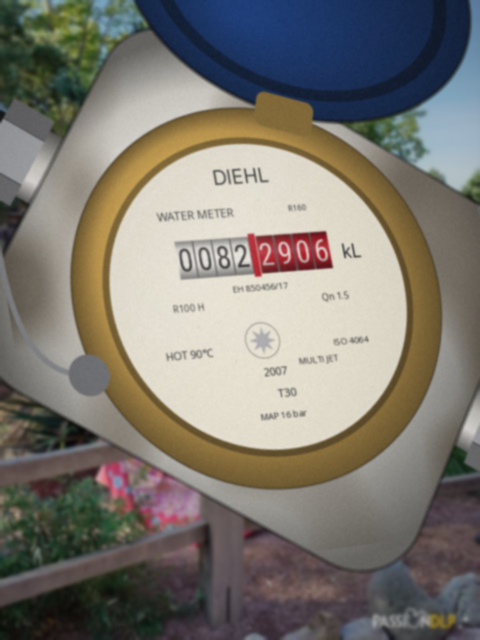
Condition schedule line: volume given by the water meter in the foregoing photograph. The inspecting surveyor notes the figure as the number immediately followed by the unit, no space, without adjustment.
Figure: 82.2906kL
